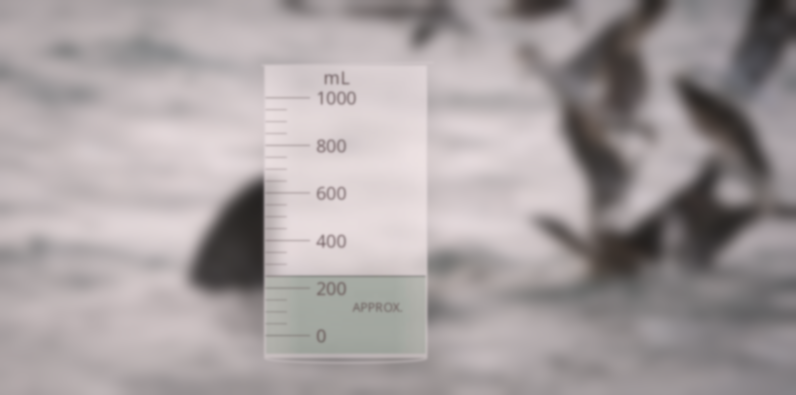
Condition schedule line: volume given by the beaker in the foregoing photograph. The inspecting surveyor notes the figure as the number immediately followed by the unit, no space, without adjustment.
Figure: 250mL
